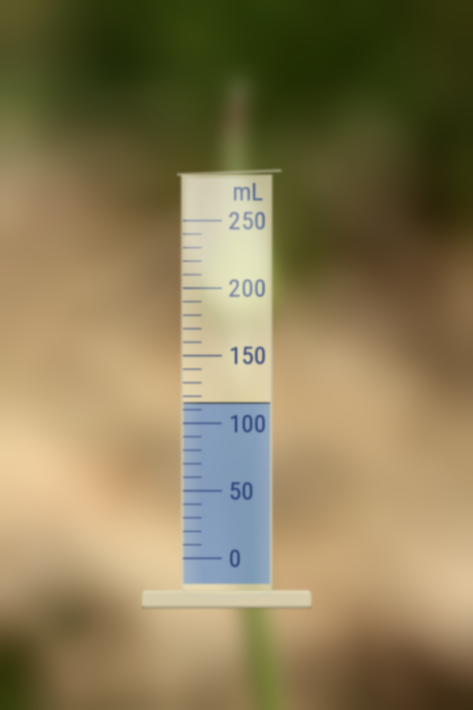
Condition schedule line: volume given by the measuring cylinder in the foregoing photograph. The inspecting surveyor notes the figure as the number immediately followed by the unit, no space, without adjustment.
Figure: 115mL
